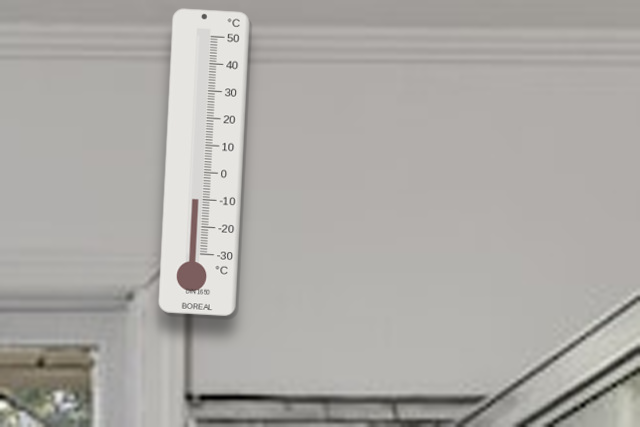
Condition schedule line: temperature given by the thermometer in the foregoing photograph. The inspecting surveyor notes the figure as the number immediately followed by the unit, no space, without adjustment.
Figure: -10°C
